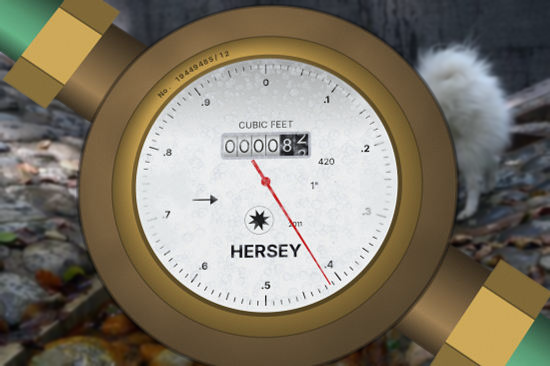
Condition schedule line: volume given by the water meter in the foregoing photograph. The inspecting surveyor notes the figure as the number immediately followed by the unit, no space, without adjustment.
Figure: 82.41ft³
